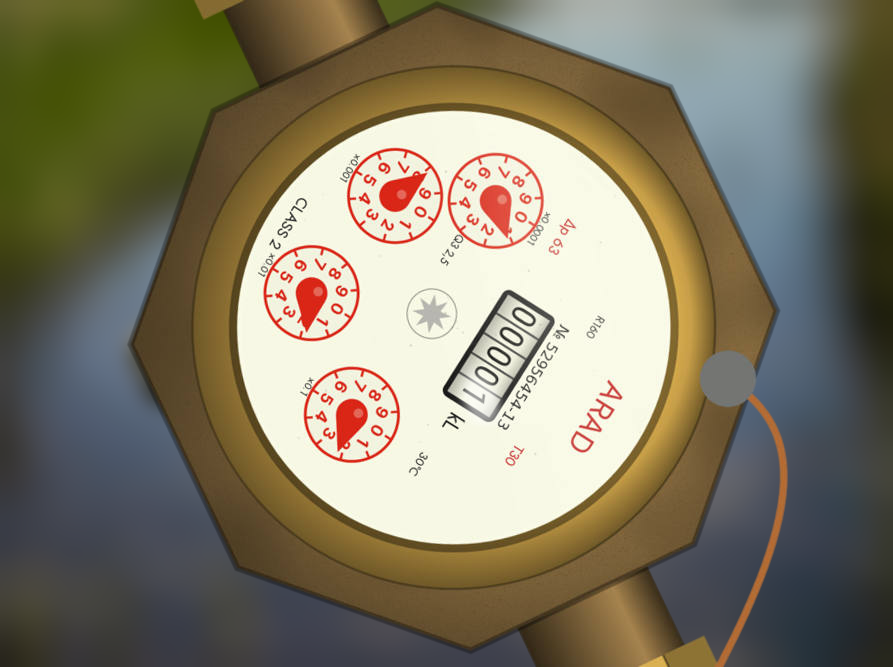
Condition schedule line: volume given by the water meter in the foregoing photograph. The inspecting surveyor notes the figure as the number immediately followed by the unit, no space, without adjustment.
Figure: 1.2181kL
